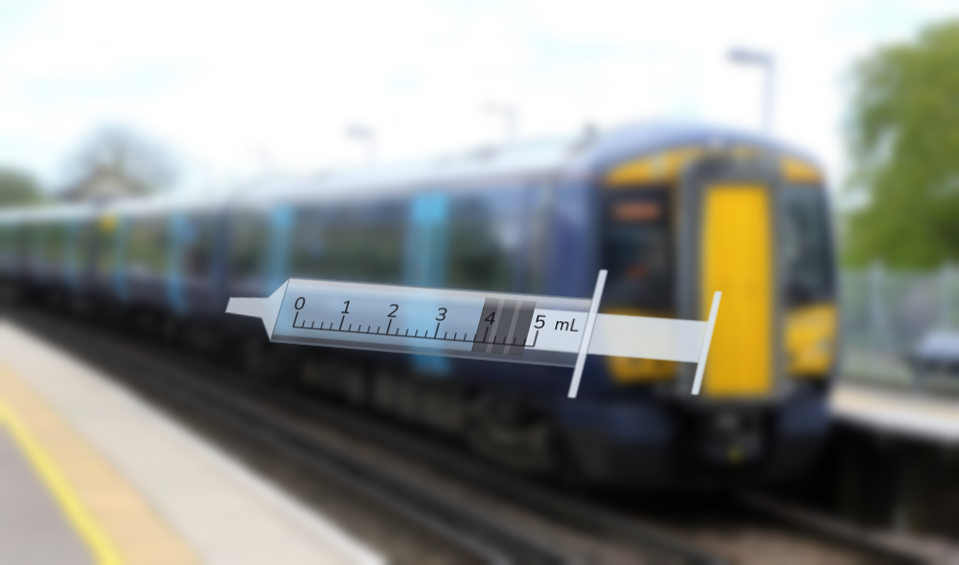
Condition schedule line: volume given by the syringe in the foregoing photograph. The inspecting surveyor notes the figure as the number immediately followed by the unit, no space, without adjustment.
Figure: 3.8mL
